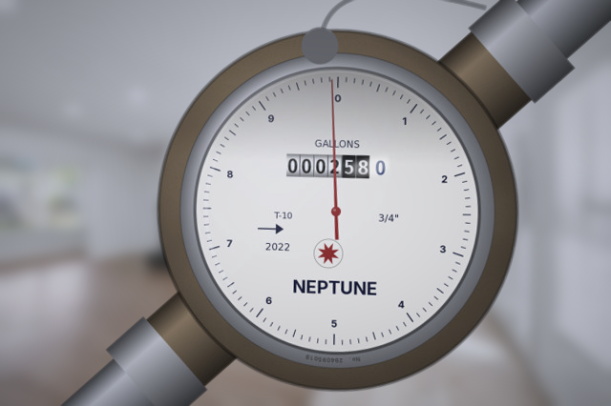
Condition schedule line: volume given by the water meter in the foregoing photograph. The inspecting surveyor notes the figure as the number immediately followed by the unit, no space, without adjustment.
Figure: 2579.9gal
